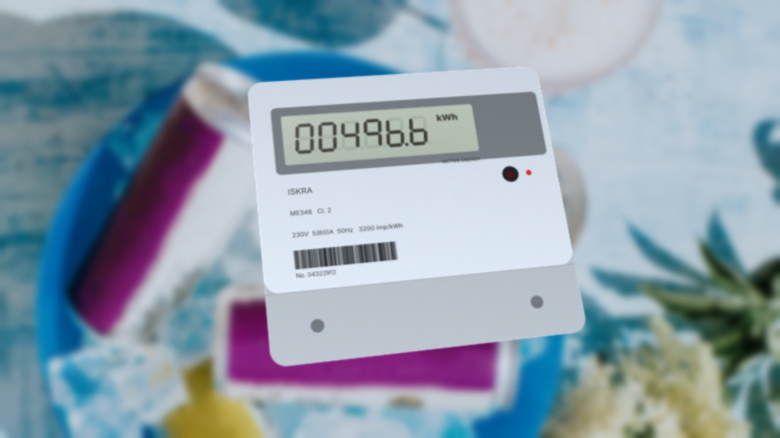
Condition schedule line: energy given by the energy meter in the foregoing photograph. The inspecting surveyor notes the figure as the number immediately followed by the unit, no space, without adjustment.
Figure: 496.6kWh
